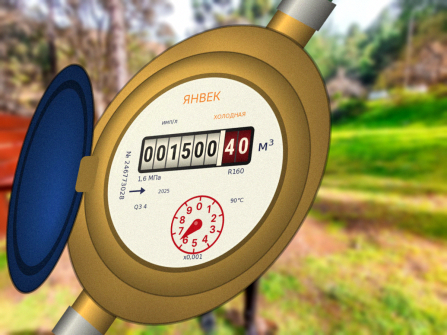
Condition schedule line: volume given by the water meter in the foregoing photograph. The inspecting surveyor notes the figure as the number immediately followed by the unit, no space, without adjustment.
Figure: 1500.406m³
